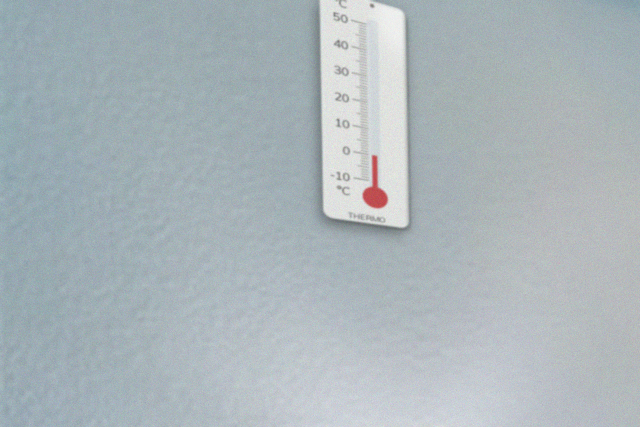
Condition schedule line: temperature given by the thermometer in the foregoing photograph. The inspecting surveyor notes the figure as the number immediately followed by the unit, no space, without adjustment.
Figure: 0°C
